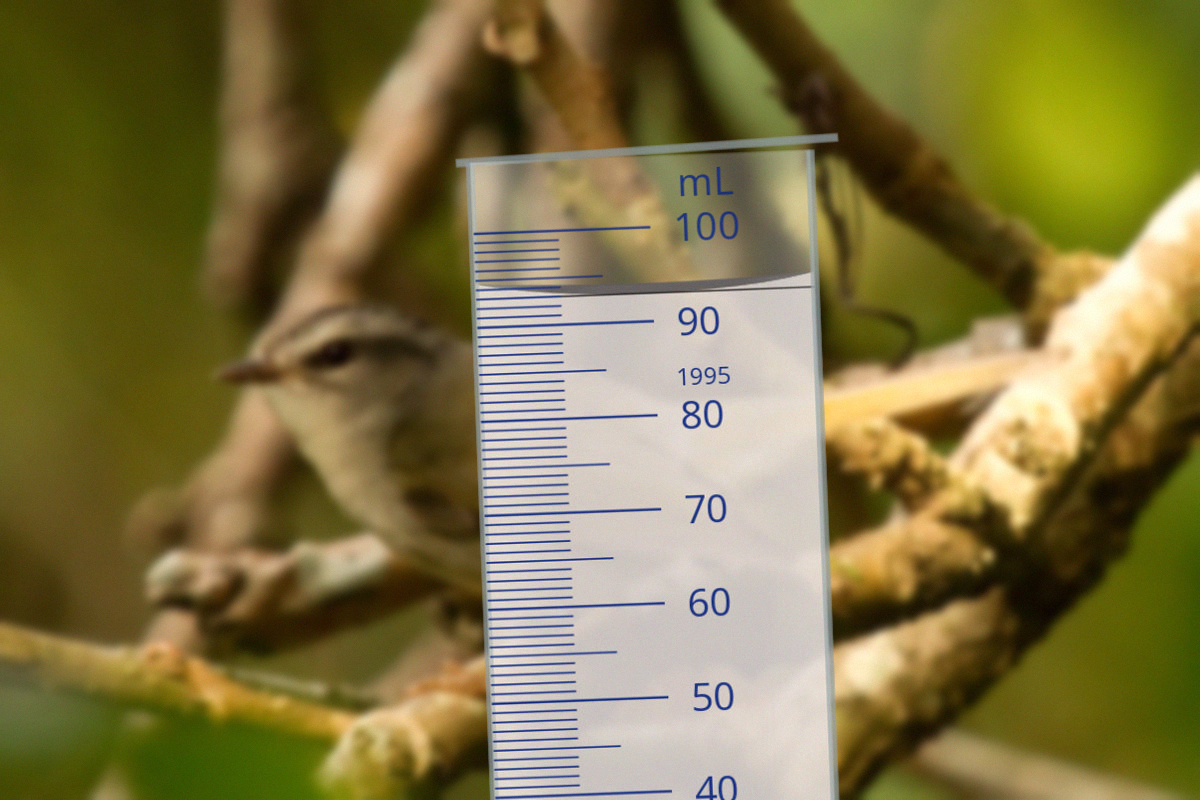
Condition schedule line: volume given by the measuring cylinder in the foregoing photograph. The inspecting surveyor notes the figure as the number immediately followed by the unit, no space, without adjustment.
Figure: 93mL
